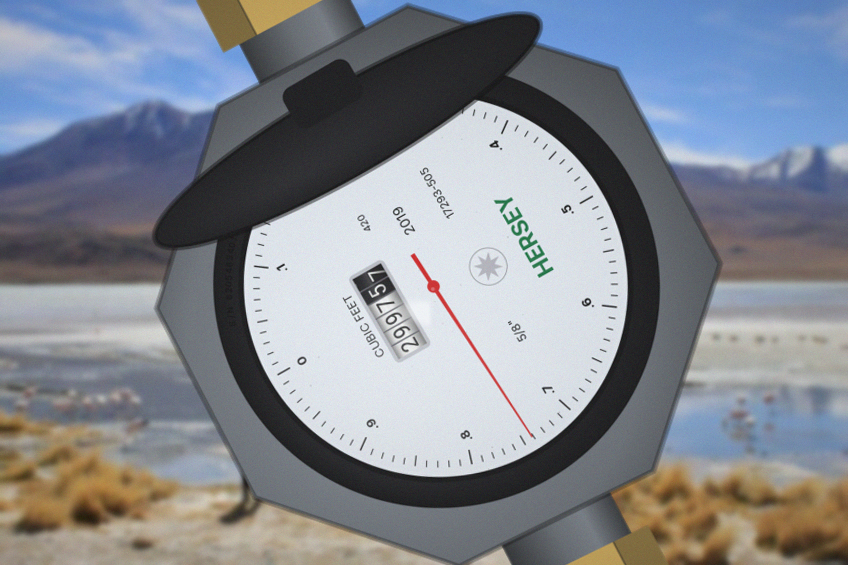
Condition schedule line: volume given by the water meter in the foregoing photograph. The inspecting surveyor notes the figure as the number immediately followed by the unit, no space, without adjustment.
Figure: 299756.74ft³
